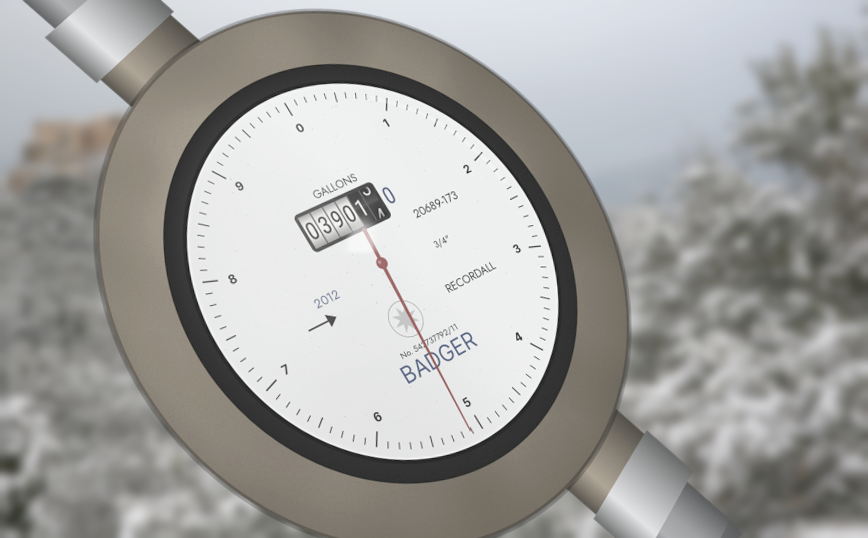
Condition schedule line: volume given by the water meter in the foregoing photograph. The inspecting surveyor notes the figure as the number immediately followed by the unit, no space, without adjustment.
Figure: 390135.1gal
